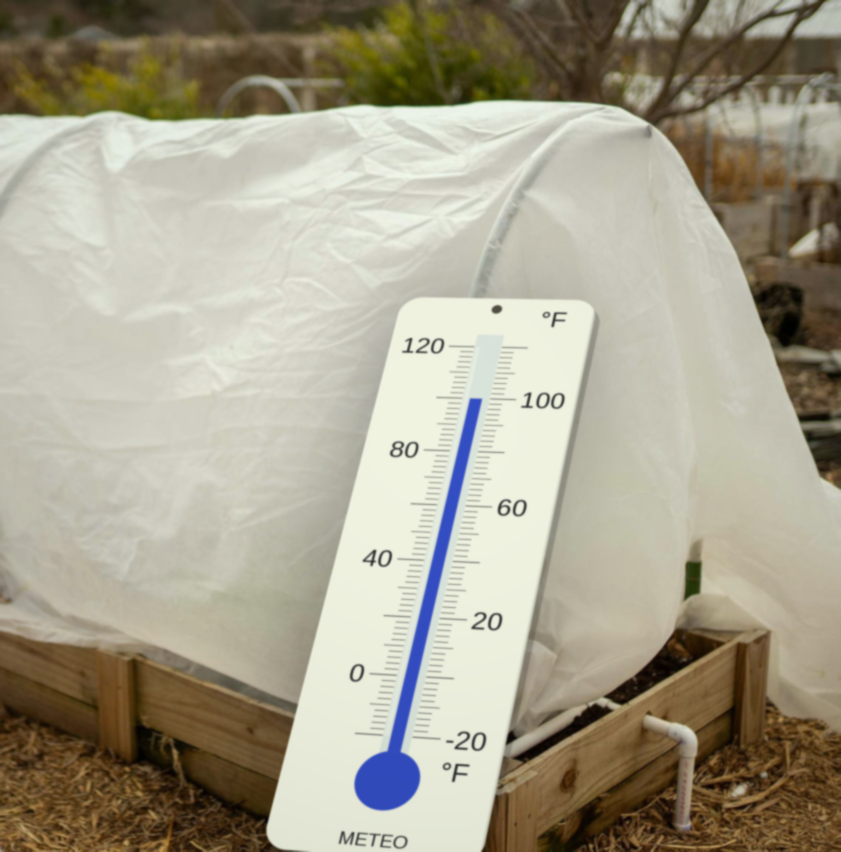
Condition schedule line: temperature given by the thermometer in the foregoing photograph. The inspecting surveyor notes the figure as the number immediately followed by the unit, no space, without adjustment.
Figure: 100°F
